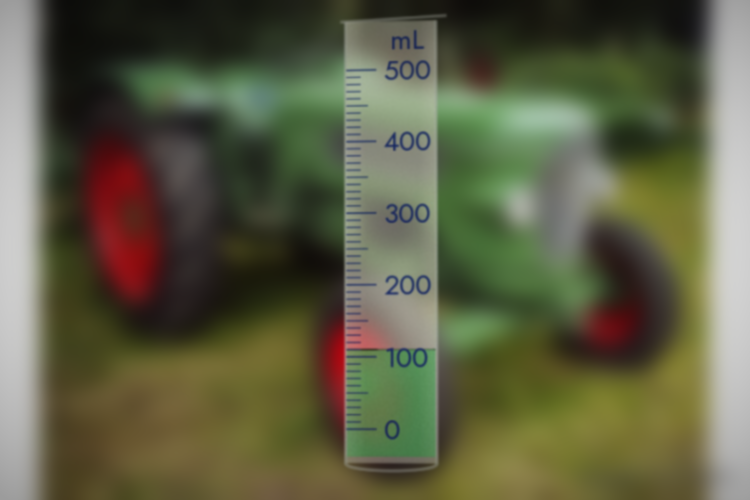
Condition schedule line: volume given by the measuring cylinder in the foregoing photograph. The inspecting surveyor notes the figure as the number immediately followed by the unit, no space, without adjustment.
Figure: 110mL
